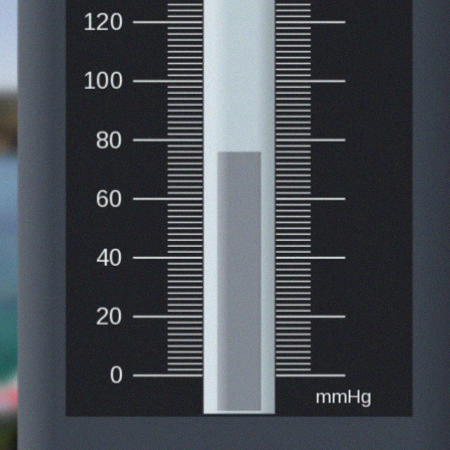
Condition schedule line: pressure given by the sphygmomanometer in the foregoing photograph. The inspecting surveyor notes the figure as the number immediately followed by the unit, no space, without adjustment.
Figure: 76mmHg
